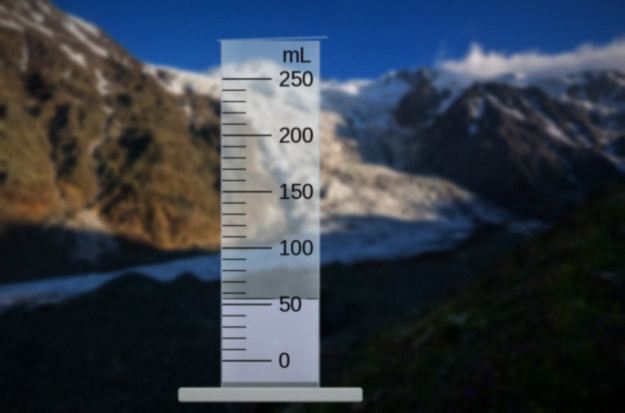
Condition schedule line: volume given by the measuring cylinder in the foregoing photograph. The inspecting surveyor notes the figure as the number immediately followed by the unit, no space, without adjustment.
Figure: 55mL
